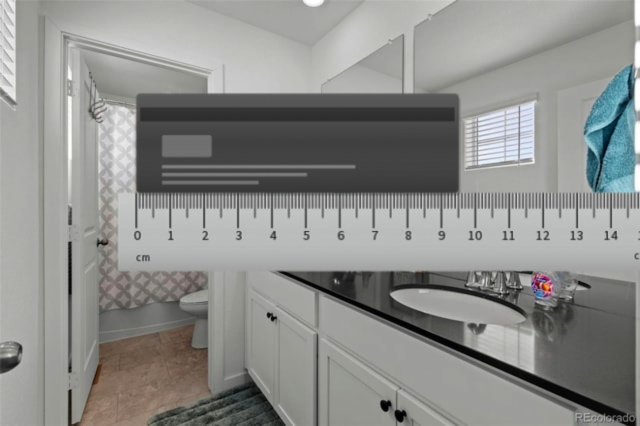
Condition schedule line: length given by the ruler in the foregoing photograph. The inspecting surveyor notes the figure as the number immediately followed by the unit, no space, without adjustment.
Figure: 9.5cm
